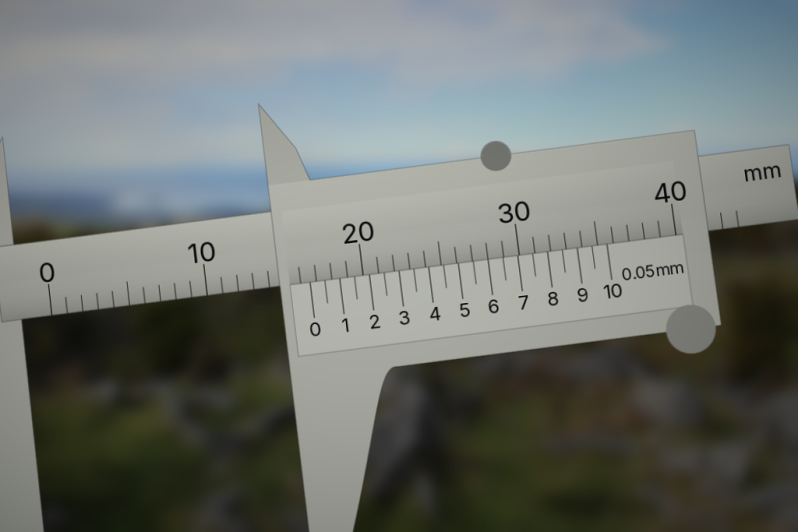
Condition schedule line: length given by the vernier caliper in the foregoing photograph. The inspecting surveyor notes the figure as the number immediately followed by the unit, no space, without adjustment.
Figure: 16.6mm
